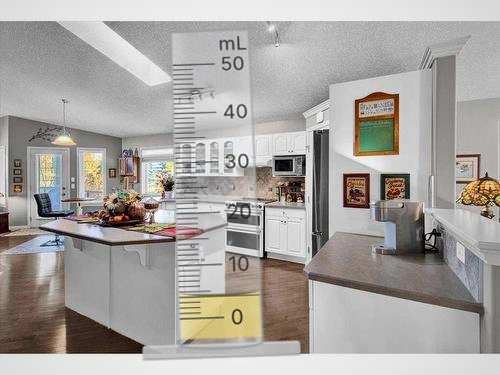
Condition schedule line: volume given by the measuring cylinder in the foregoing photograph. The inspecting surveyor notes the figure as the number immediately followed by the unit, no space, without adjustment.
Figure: 4mL
